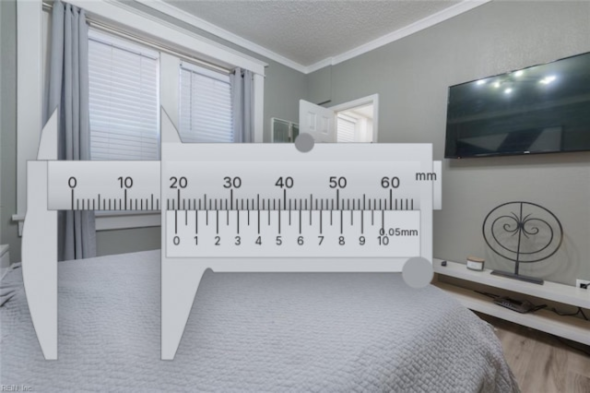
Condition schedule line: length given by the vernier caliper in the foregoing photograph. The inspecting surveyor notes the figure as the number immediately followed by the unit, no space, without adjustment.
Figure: 19.5mm
